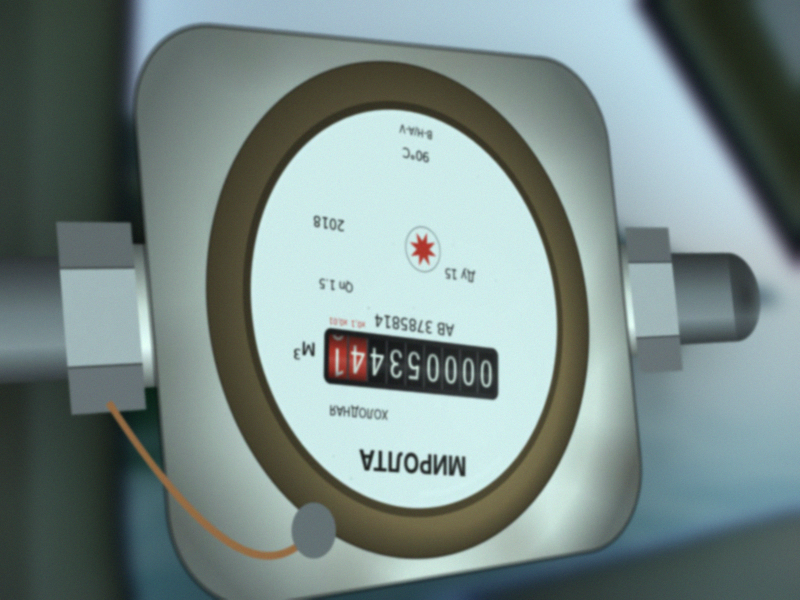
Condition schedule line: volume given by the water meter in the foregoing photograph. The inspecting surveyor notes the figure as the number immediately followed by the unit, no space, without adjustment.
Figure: 534.41m³
